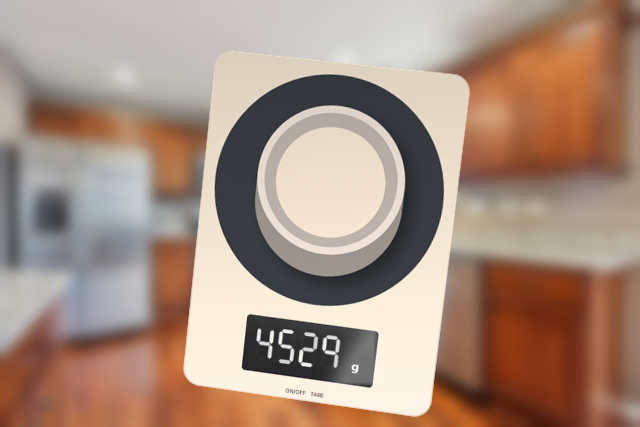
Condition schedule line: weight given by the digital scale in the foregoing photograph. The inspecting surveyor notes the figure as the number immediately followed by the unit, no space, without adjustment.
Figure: 4529g
